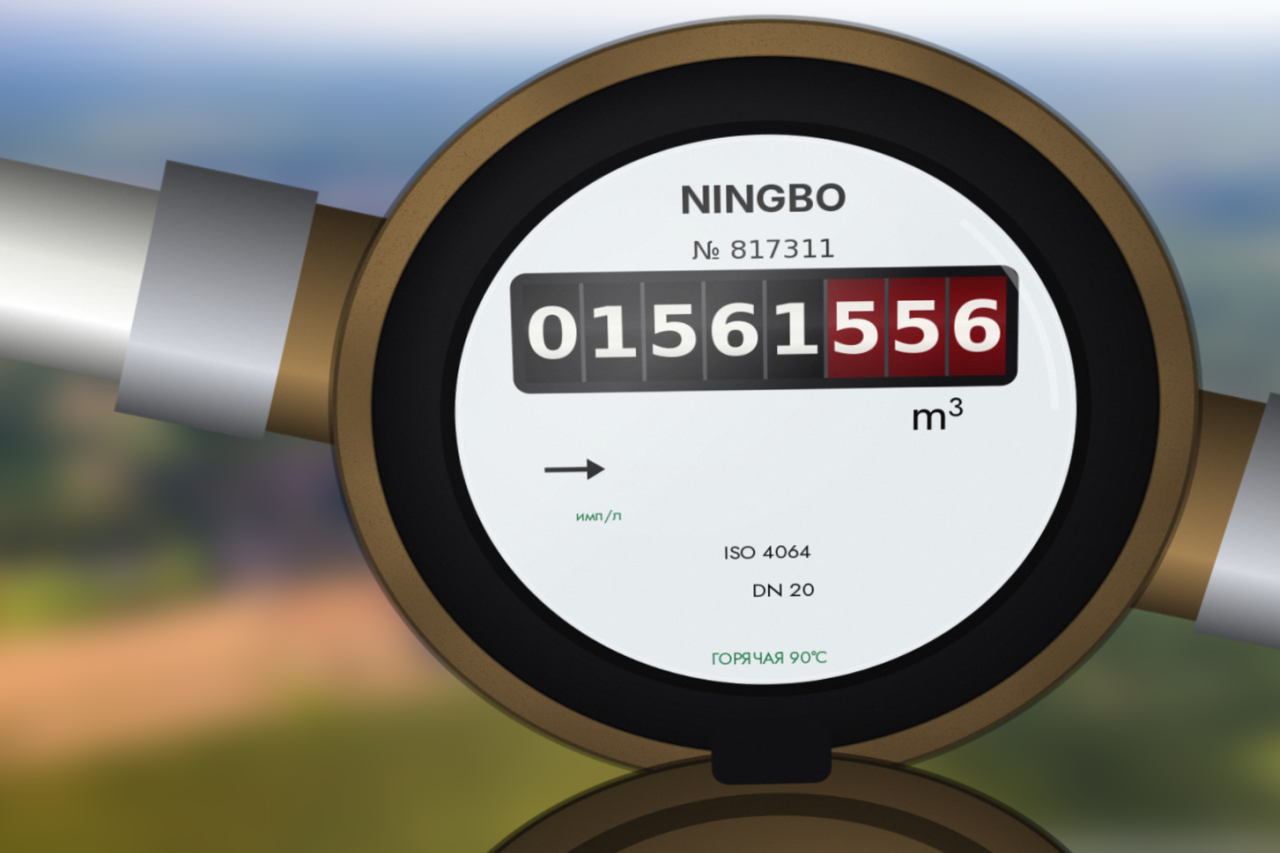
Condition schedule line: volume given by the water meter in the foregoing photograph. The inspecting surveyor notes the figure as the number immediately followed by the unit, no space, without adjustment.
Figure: 1561.556m³
